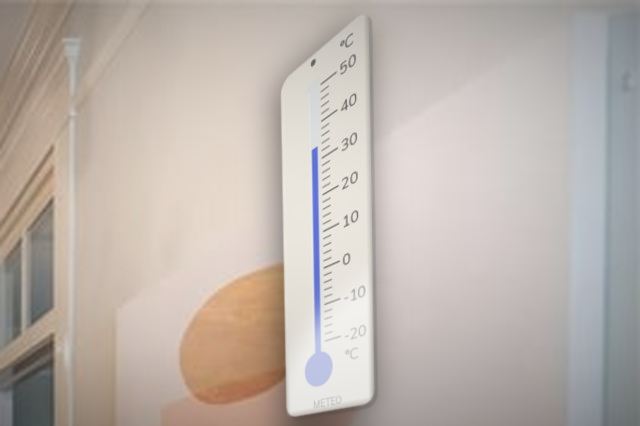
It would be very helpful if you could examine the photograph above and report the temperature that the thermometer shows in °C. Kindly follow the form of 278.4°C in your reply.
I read 34°C
